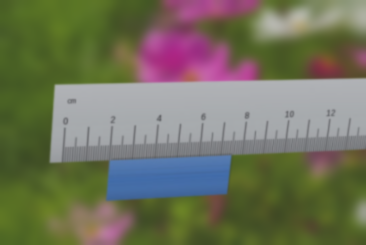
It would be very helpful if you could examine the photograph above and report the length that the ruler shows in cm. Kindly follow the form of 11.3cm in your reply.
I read 5.5cm
